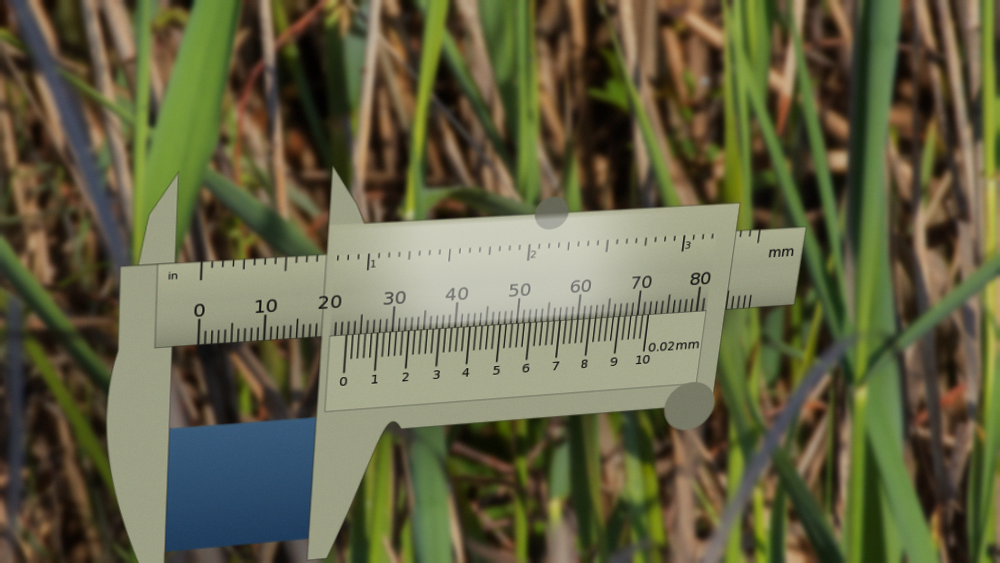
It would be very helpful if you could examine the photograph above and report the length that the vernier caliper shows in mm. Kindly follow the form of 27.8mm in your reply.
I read 22.8mm
